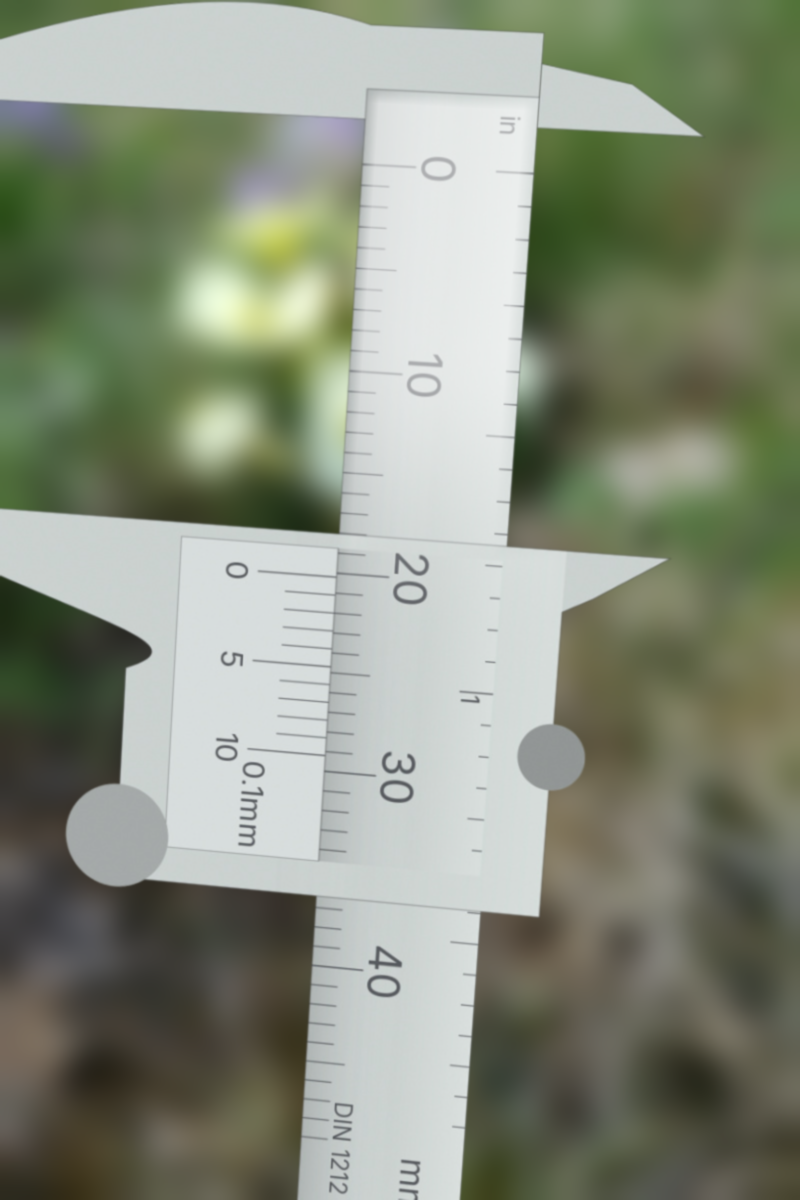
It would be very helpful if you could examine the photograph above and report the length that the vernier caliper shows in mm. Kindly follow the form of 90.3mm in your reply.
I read 20.2mm
